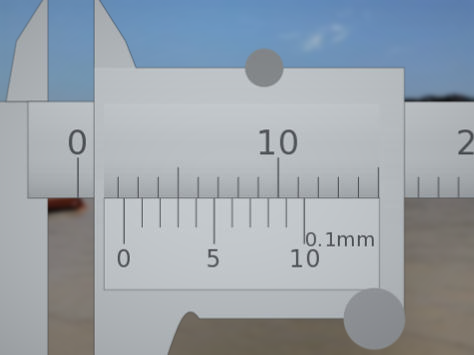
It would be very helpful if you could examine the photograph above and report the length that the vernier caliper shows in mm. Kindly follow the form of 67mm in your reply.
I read 2.3mm
